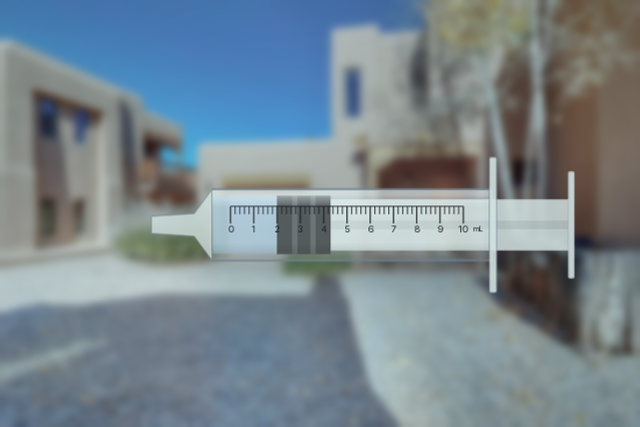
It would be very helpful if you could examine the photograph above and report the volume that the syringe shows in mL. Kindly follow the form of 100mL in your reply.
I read 2mL
